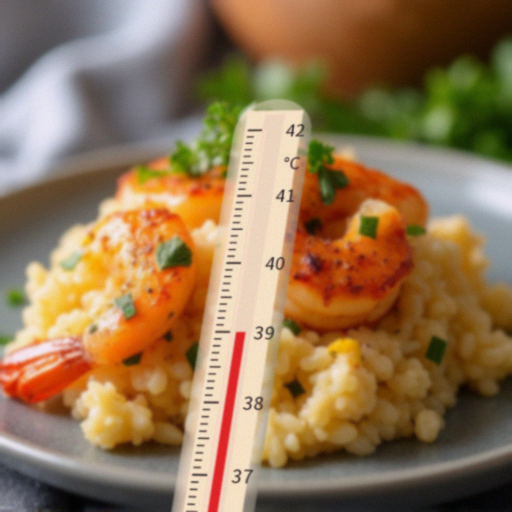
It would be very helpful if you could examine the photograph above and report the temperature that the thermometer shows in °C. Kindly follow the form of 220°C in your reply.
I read 39°C
